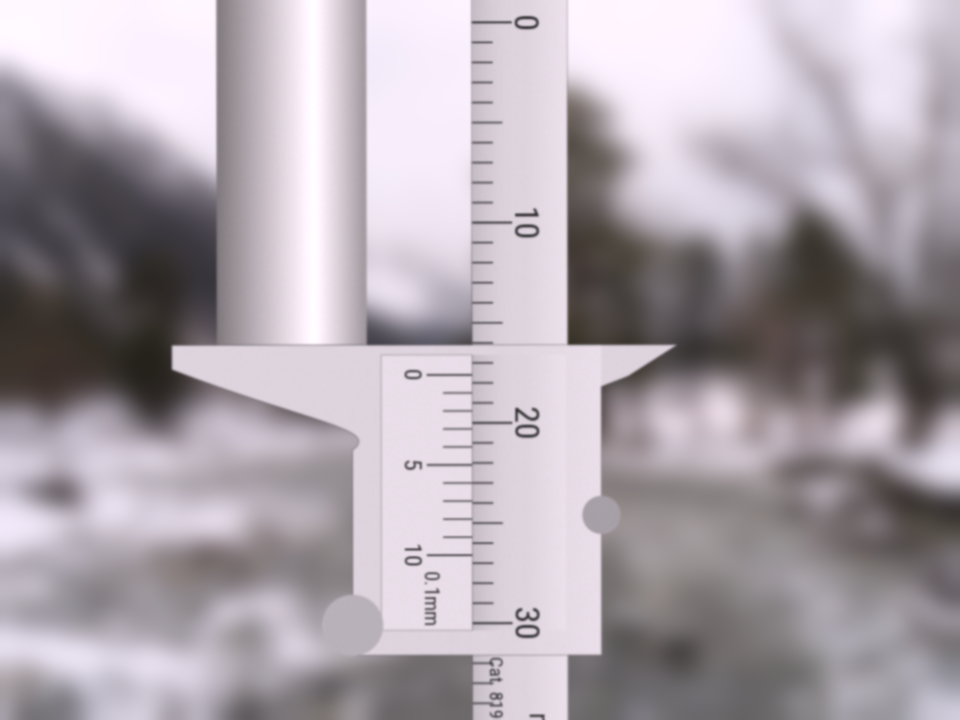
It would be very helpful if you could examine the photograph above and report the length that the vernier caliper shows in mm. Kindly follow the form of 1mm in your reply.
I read 17.6mm
